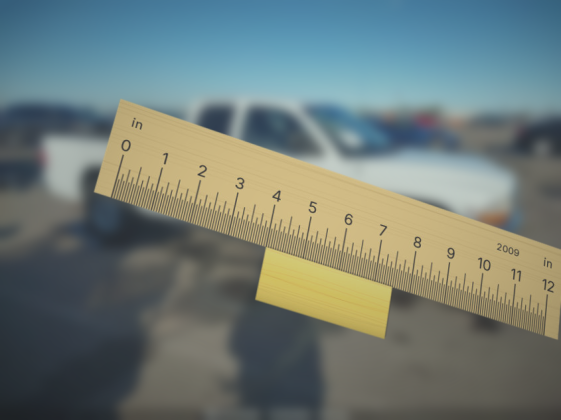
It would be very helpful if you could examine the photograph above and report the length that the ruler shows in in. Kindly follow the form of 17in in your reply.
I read 3.5in
